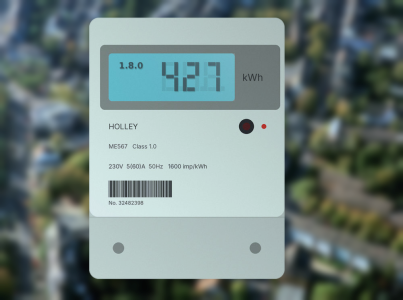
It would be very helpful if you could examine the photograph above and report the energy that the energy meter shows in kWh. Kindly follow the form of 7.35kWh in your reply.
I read 427kWh
